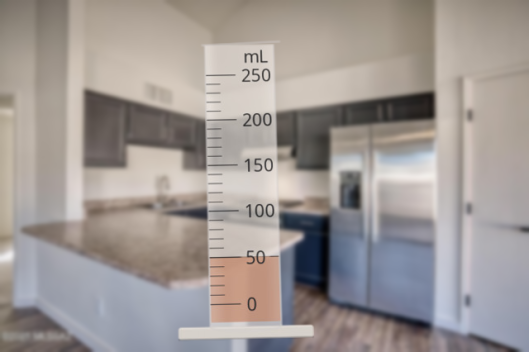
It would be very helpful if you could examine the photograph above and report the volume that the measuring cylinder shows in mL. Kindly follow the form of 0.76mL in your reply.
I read 50mL
